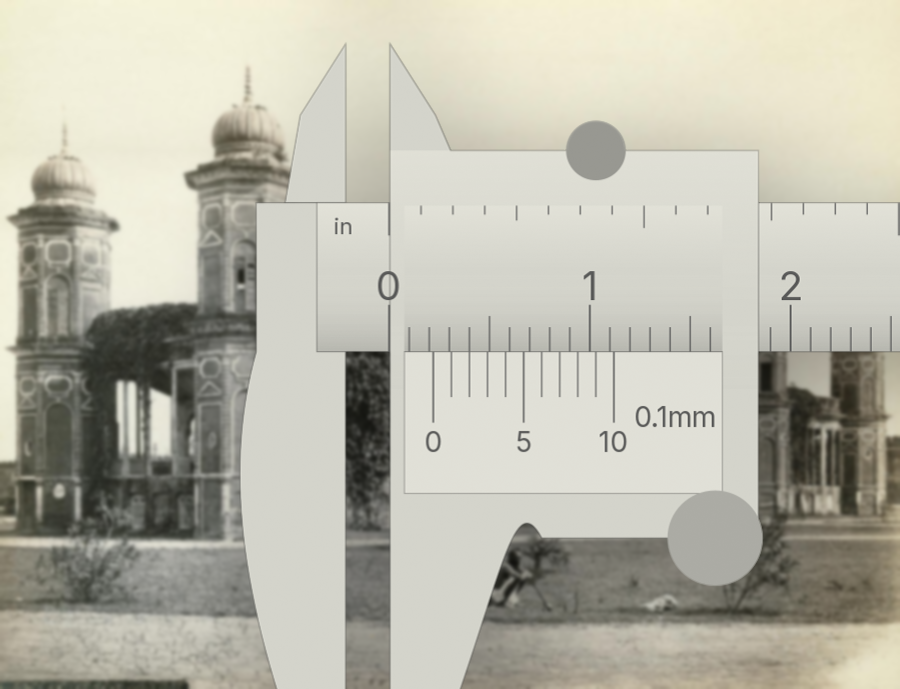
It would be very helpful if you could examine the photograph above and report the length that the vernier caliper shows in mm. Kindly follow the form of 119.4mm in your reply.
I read 2.2mm
